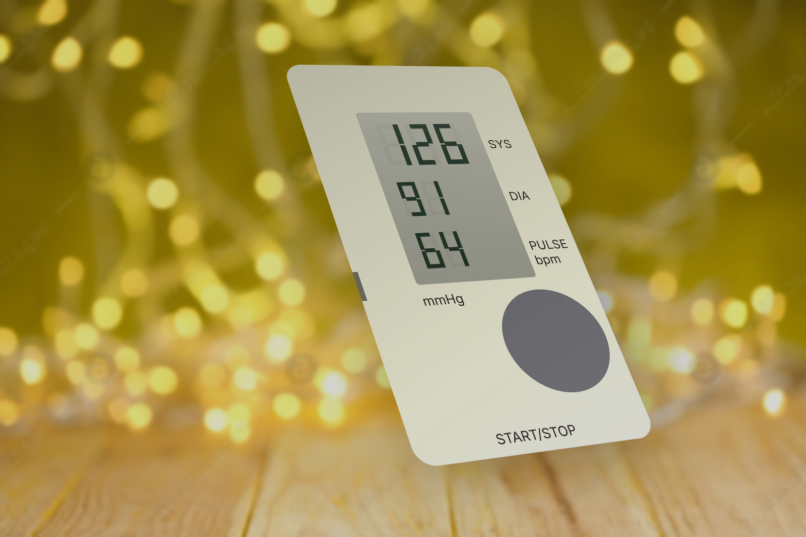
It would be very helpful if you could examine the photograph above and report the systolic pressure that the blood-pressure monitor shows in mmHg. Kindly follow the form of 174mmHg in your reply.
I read 126mmHg
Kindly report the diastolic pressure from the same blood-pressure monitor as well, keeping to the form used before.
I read 91mmHg
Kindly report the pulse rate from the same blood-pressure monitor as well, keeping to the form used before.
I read 64bpm
